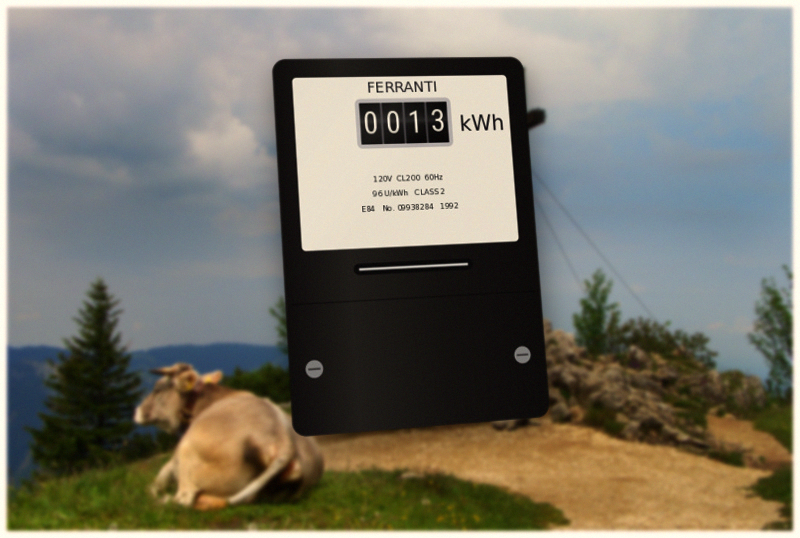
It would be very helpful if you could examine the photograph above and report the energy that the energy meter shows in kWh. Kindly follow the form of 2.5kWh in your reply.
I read 13kWh
